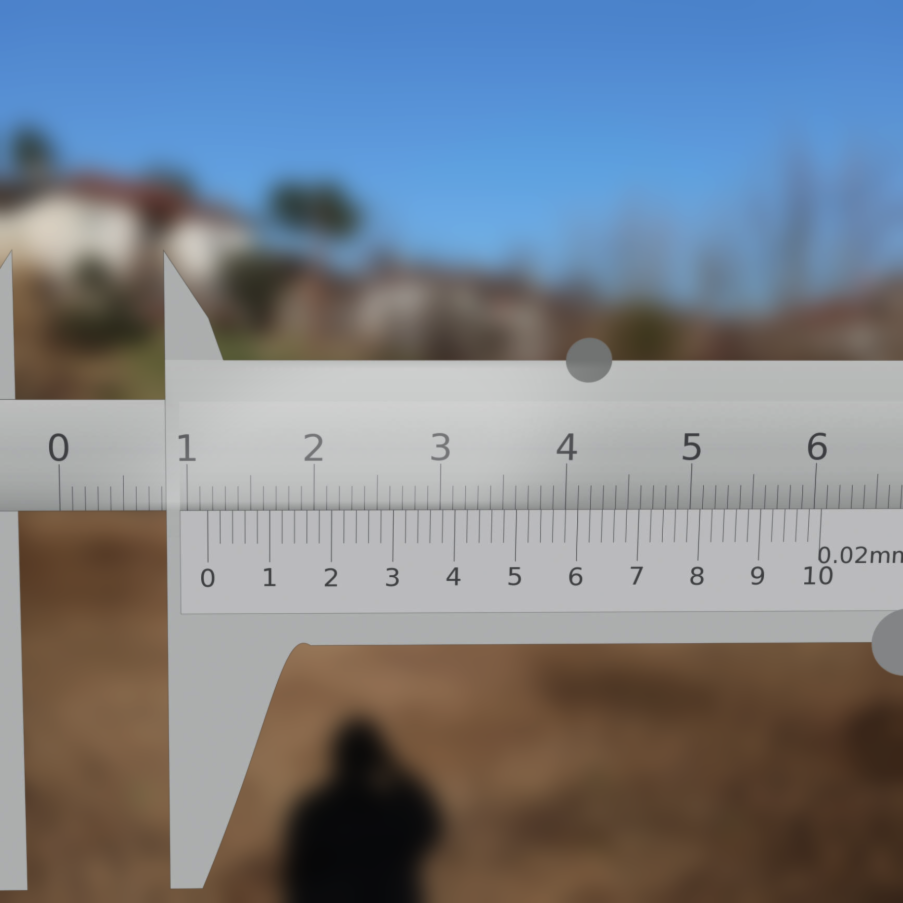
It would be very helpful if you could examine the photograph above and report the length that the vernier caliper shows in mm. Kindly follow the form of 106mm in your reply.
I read 11.6mm
